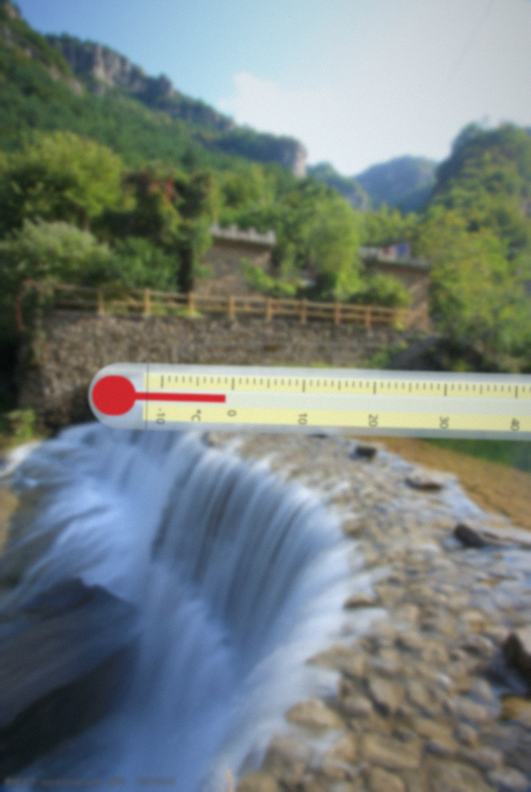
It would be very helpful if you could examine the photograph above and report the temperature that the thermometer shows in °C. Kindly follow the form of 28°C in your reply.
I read -1°C
